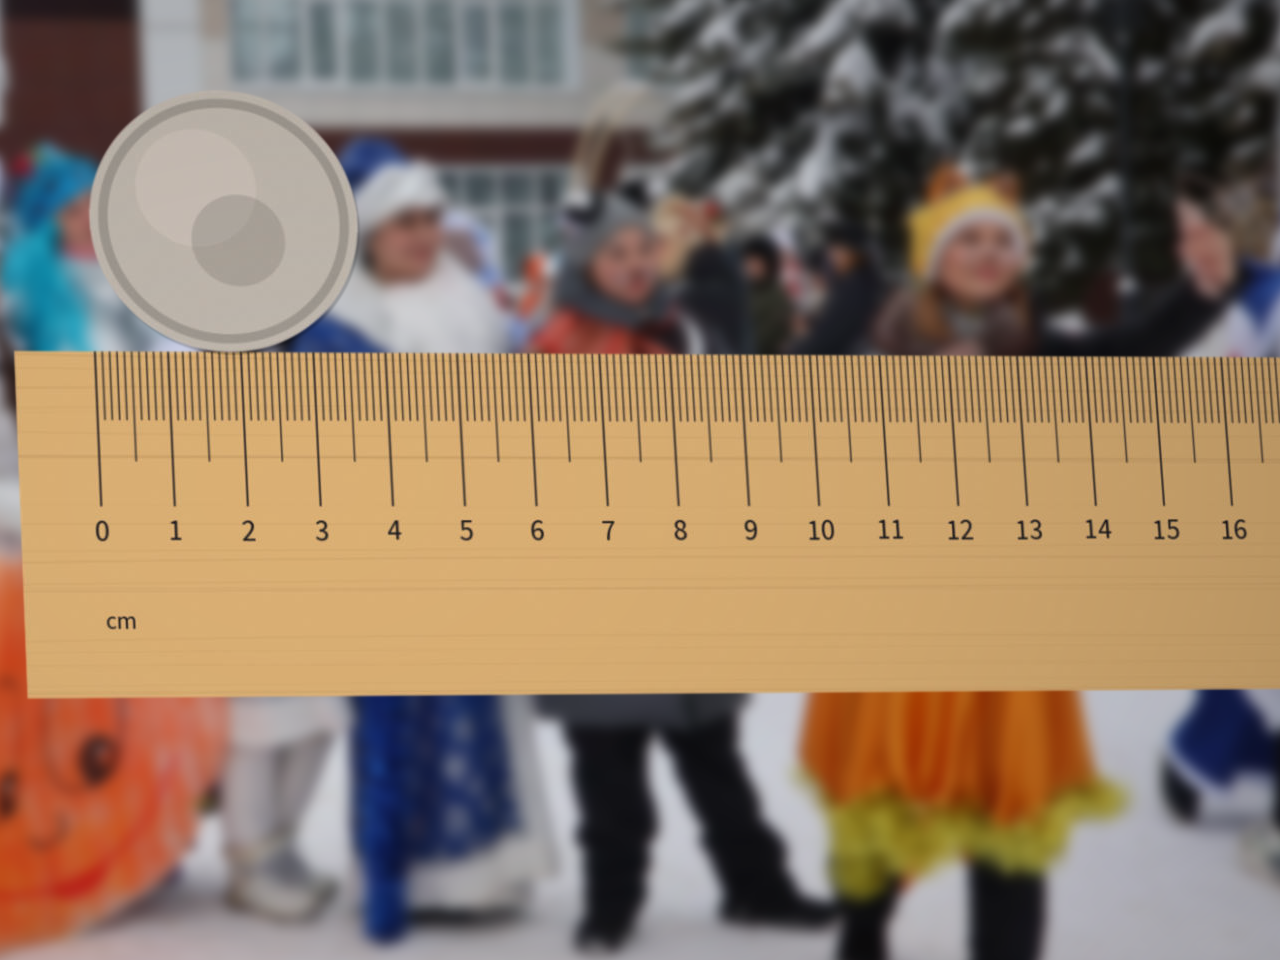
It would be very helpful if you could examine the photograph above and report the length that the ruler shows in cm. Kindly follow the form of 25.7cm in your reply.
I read 3.7cm
